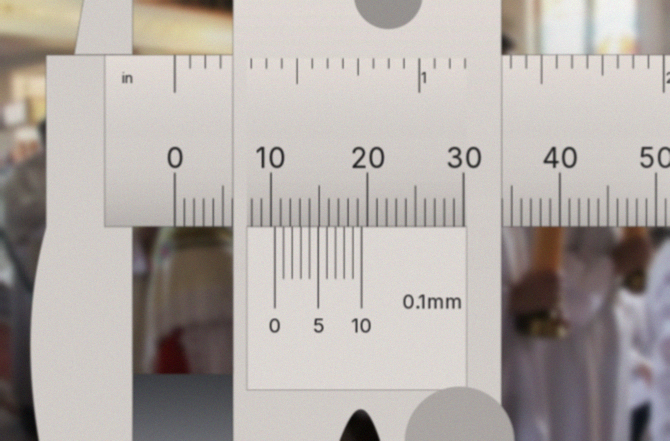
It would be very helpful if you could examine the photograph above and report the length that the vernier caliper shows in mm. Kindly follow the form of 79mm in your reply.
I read 10.4mm
